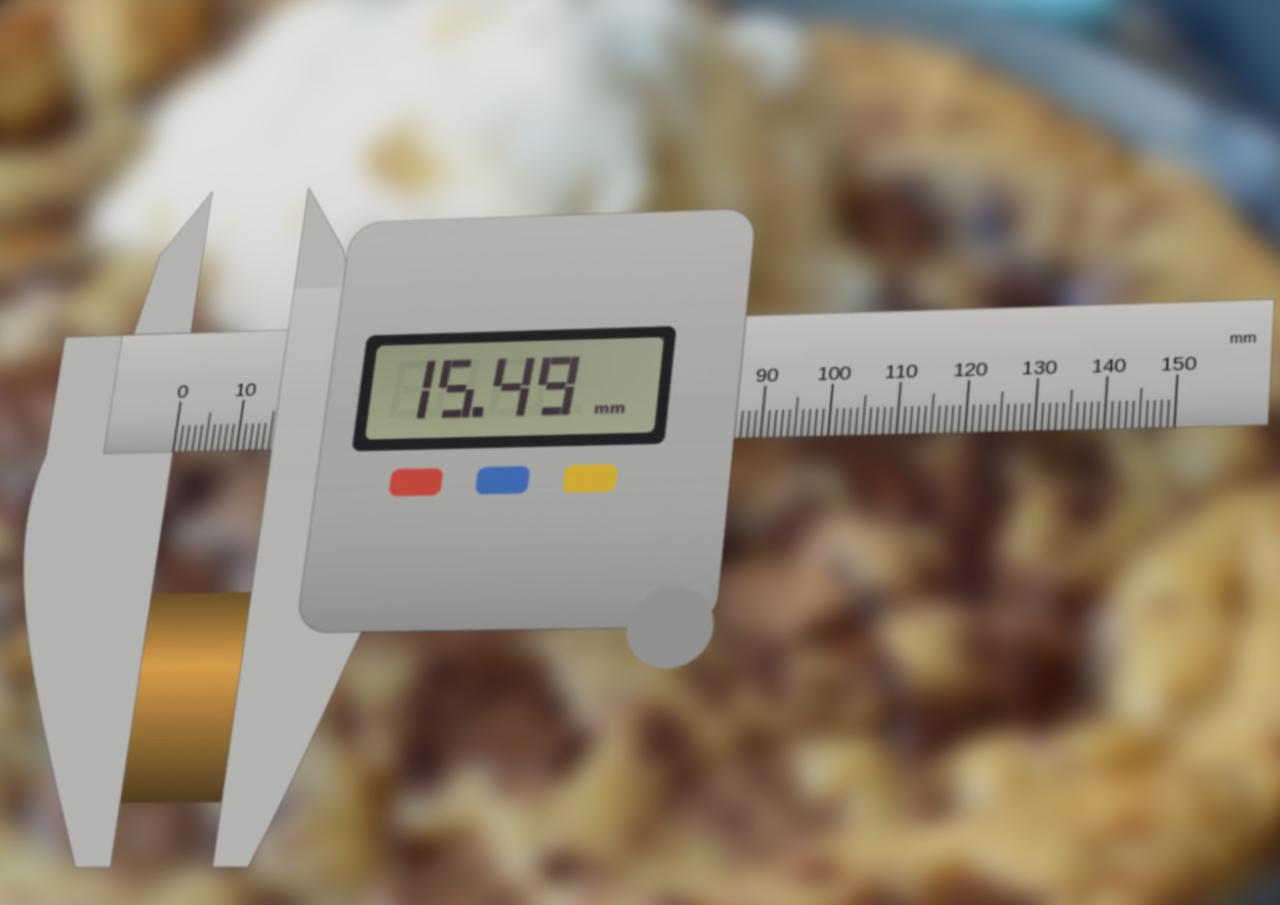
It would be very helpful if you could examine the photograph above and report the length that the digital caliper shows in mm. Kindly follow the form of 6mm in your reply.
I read 15.49mm
